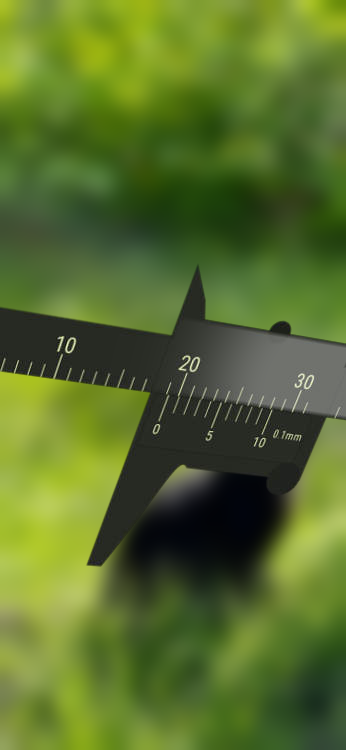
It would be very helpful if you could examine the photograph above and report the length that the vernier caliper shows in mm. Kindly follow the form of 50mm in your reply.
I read 19.2mm
